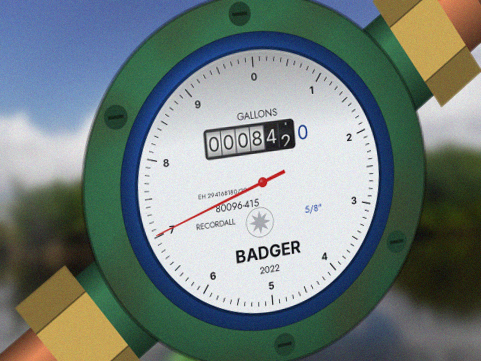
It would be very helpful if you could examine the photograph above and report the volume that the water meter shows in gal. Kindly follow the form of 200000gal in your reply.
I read 8417.0gal
